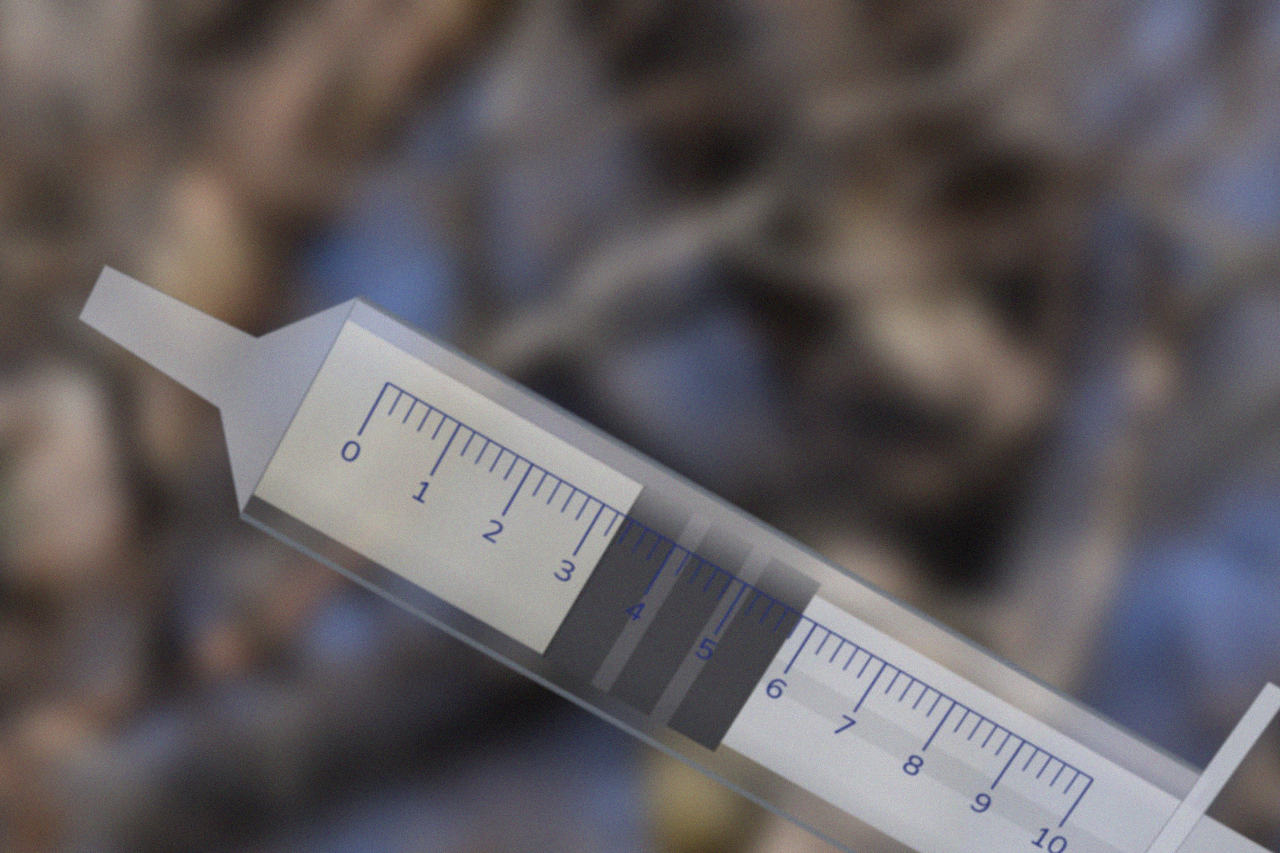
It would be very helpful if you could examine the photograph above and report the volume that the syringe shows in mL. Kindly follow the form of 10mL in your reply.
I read 3.3mL
